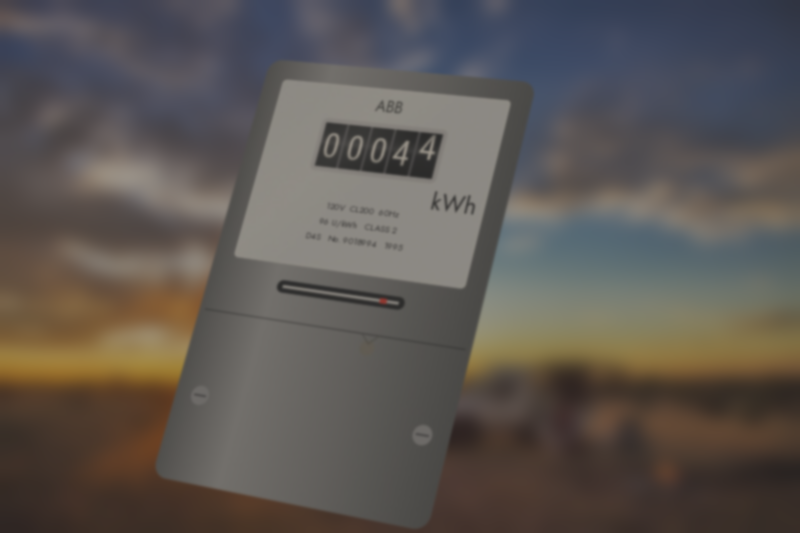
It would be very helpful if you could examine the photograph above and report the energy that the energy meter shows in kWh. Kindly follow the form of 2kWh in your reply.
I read 44kWh
